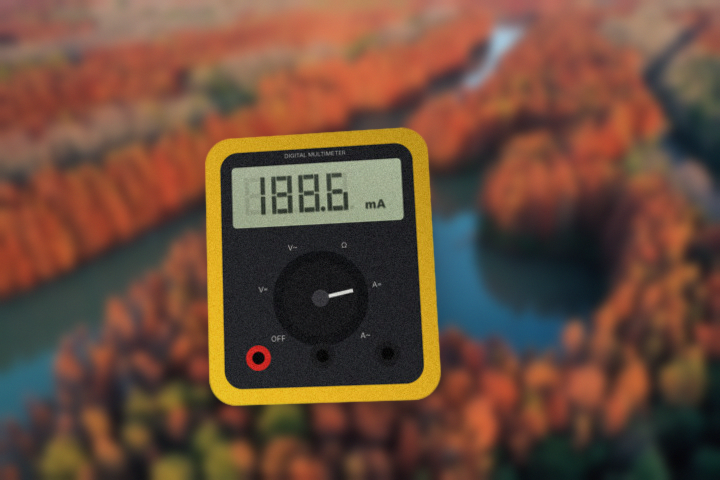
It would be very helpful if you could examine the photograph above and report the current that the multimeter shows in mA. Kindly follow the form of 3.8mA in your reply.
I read 188.6mA
